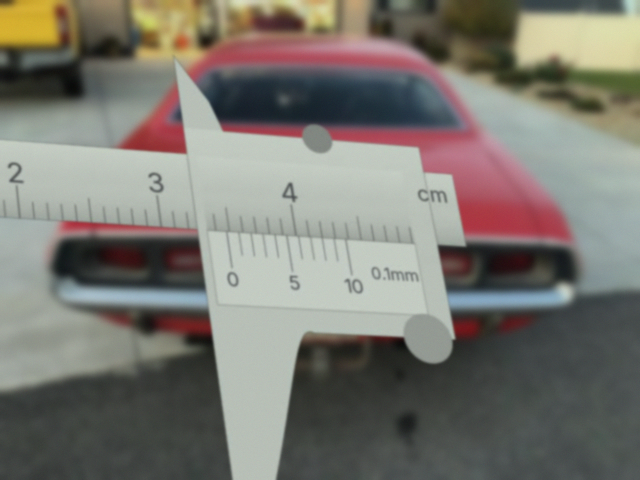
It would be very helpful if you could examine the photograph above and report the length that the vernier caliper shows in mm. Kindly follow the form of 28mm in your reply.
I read 34.8mm
